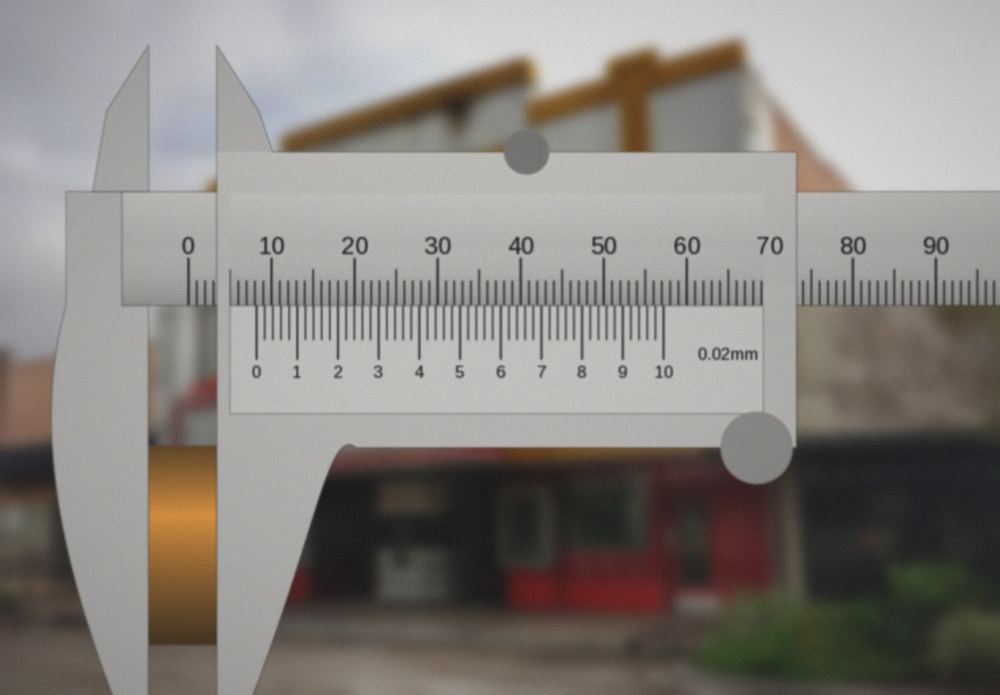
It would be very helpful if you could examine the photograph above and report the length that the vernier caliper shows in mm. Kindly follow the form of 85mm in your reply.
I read 8.2mm
